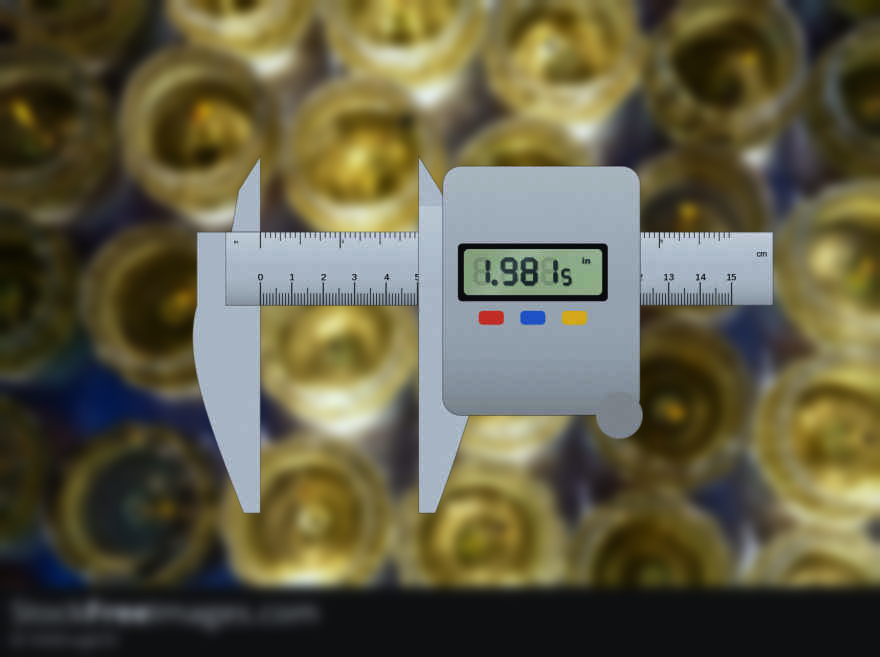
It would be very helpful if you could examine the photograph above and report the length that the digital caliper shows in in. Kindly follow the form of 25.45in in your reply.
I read 1.9815in
